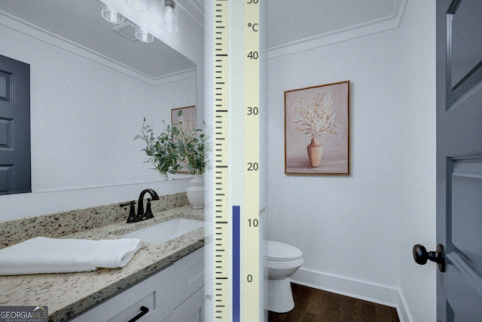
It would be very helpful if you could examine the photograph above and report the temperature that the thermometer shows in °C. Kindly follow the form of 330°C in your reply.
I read 13°C
